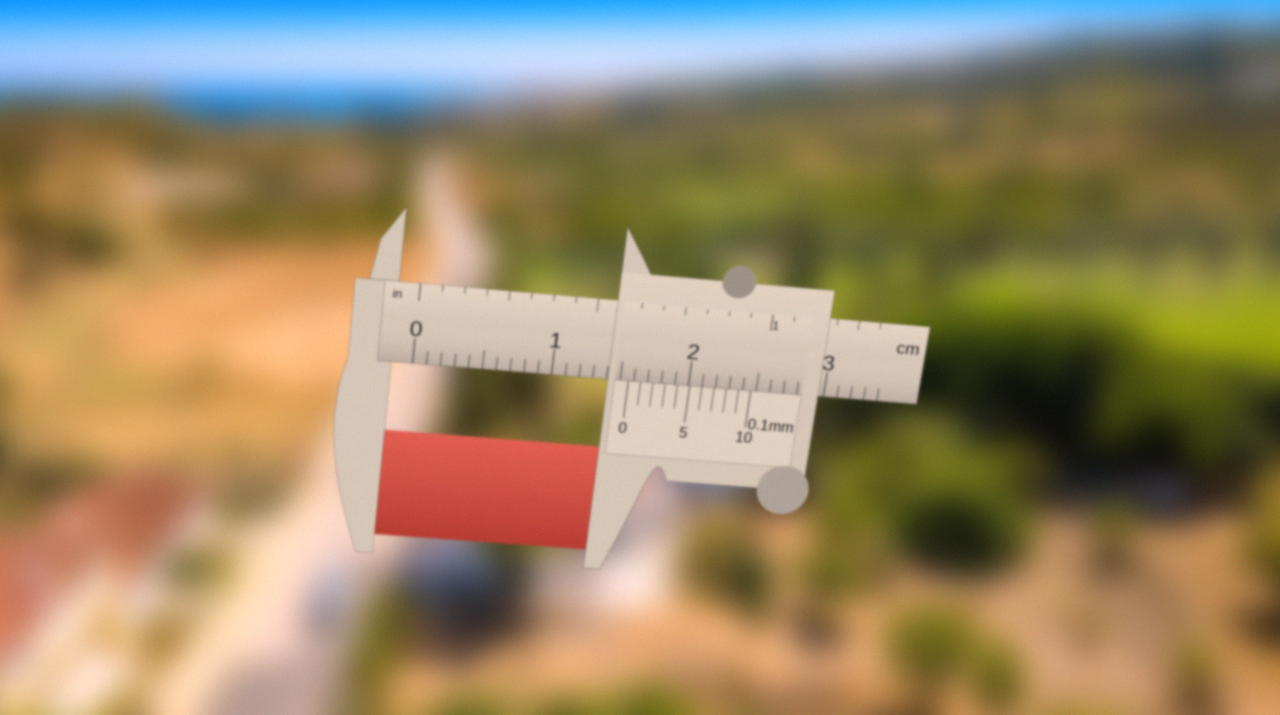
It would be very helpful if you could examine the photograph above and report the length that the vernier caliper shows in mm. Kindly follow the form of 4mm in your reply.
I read 15.6mm
